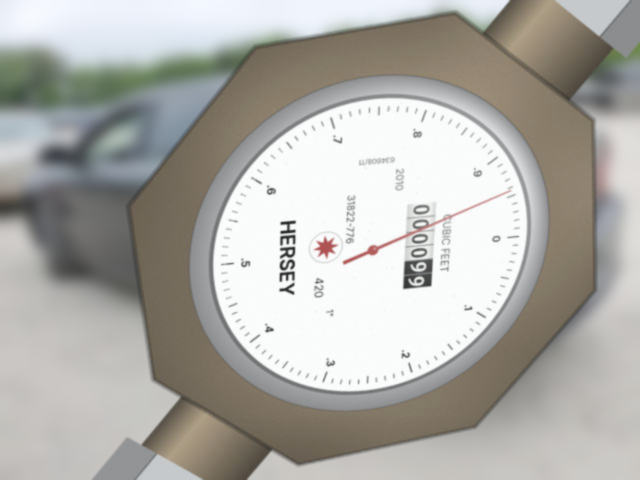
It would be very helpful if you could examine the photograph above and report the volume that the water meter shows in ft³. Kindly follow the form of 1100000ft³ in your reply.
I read 98.94ft³
